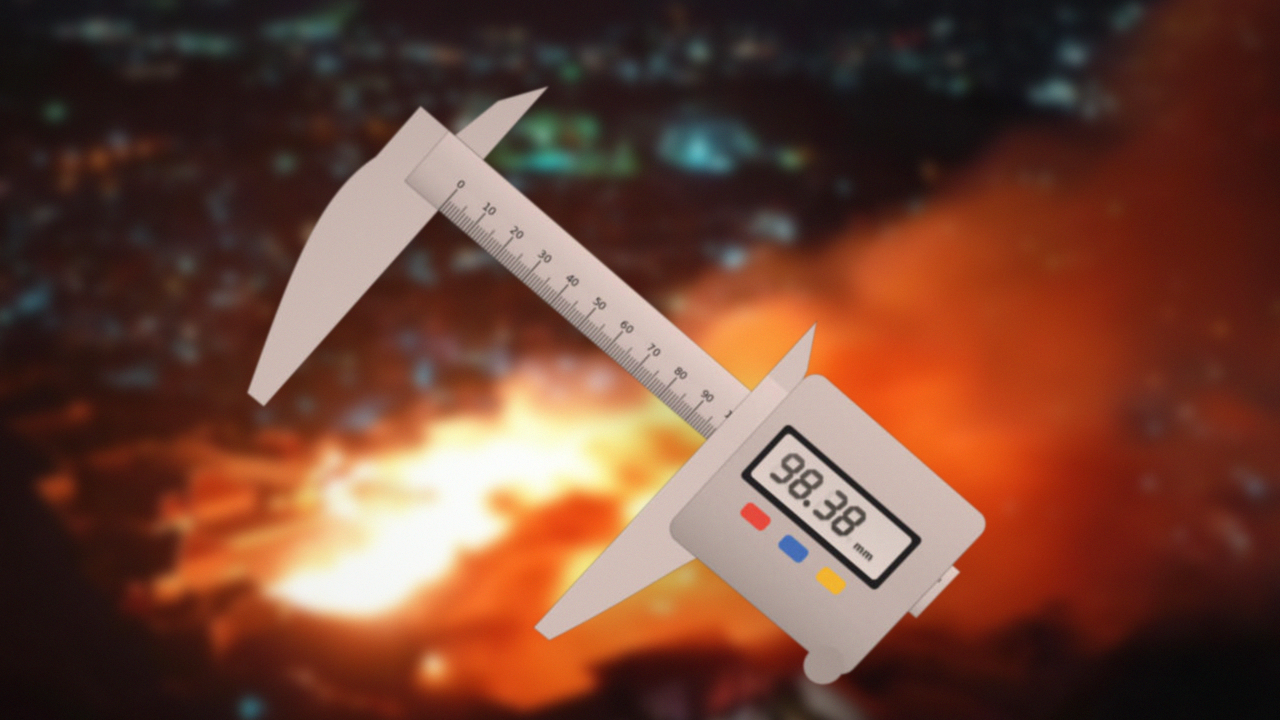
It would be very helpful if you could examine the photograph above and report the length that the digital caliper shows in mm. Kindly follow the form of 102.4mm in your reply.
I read 98.38mm
